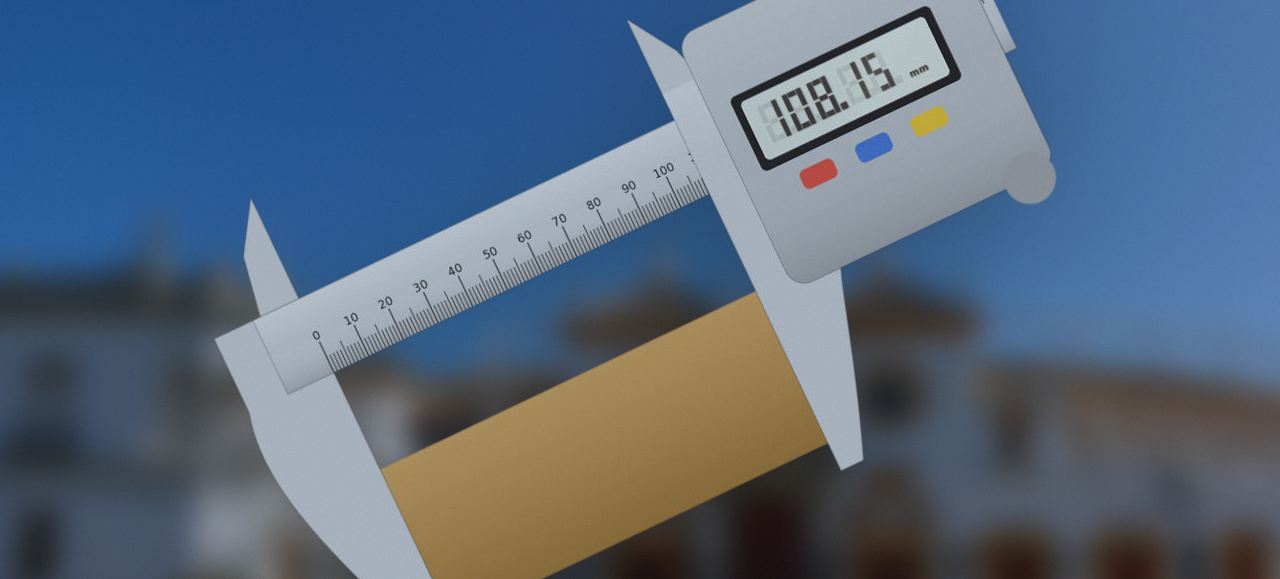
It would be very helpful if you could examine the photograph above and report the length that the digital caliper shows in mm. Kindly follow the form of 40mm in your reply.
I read 108.15mm
